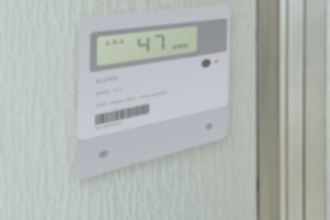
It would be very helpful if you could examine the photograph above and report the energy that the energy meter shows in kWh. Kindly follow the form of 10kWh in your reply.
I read 47kWh
